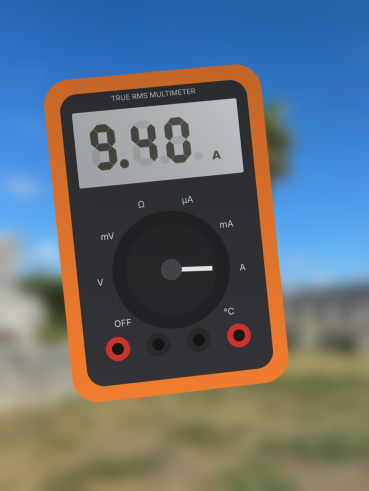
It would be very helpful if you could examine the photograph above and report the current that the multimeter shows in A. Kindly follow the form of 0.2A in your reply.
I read 9.40A
